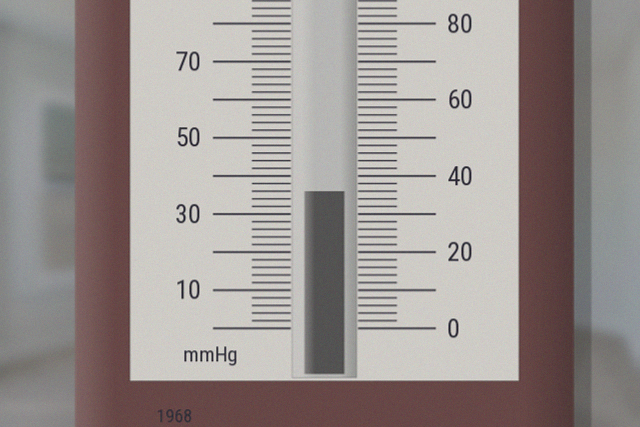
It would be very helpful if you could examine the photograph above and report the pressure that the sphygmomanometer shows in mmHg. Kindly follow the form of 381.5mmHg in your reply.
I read 36mmHg
